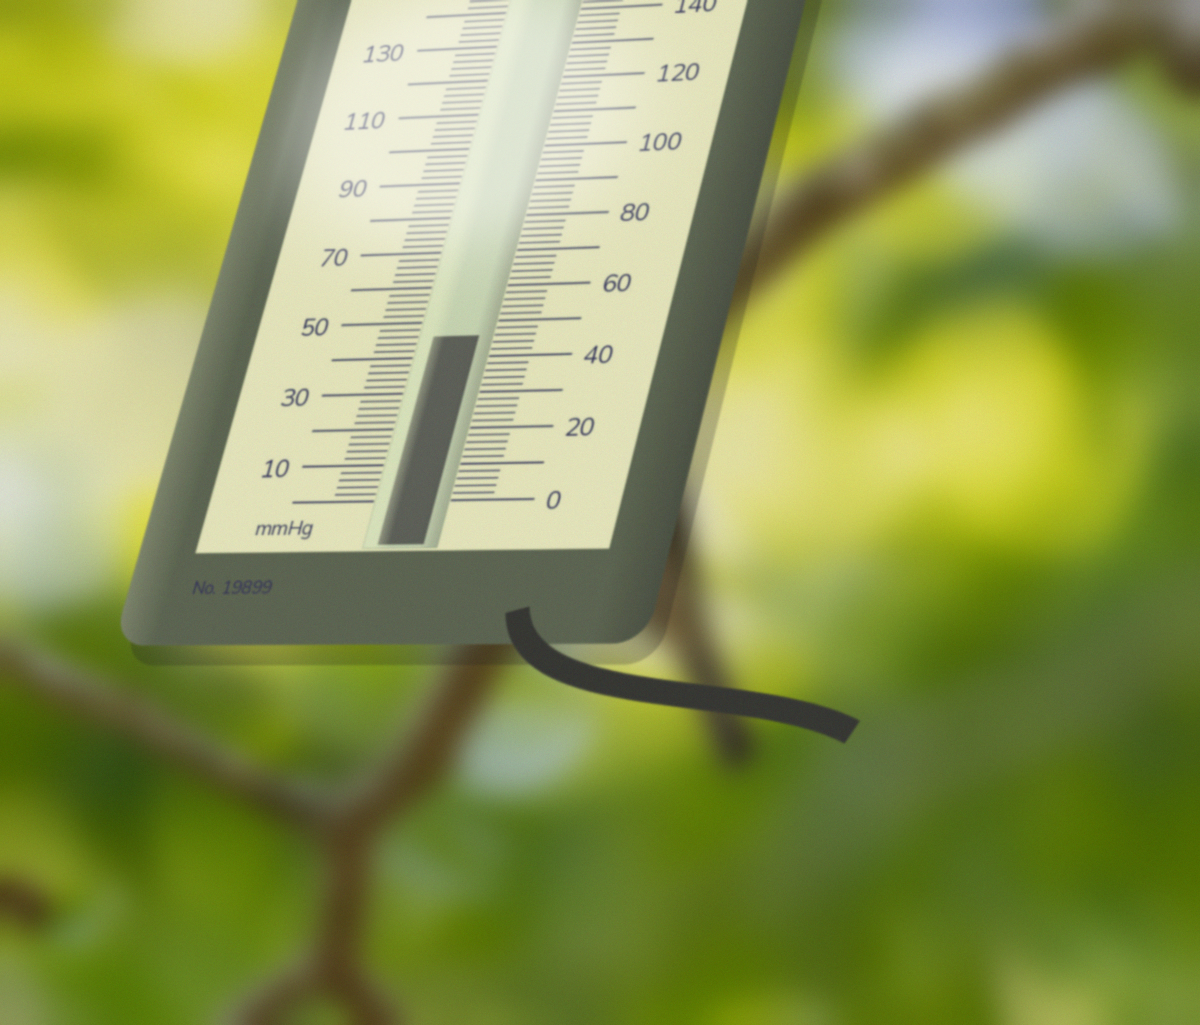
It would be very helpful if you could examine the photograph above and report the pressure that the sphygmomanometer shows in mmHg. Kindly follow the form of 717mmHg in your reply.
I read 46mmHg
